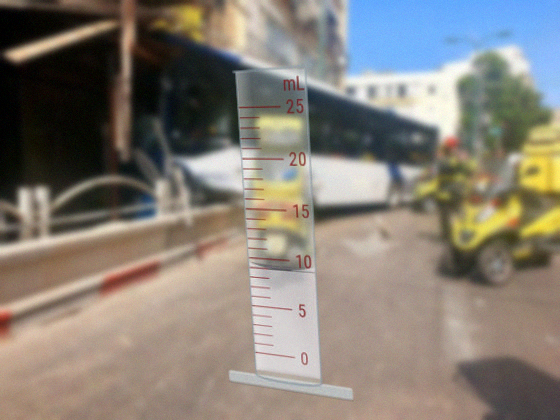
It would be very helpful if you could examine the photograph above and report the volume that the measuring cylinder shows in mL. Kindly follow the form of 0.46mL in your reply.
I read 9mL
